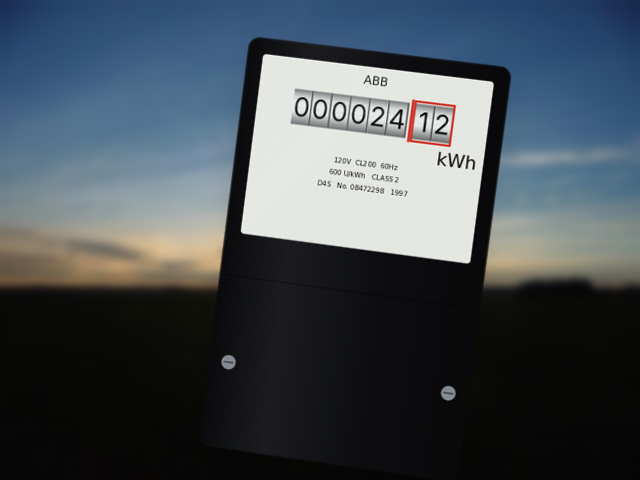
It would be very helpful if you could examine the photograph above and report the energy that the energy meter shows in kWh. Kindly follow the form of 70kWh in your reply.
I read 24.12kWh
